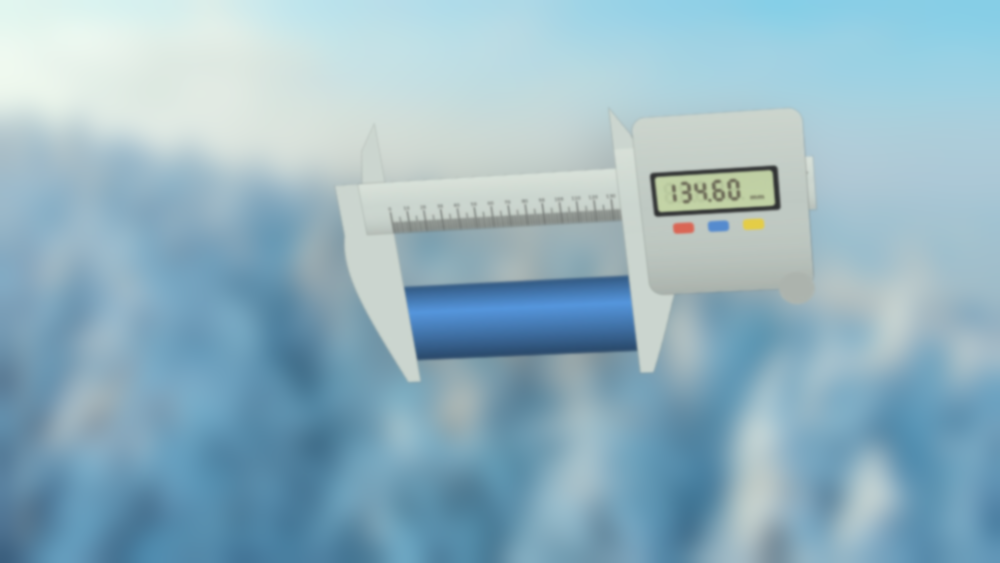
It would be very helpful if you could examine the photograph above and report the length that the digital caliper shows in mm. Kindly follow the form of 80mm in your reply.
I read 134.60mm
